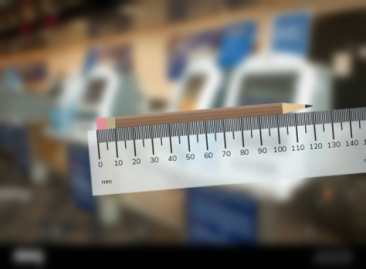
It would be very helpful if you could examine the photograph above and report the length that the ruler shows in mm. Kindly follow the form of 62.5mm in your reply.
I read 120mm
